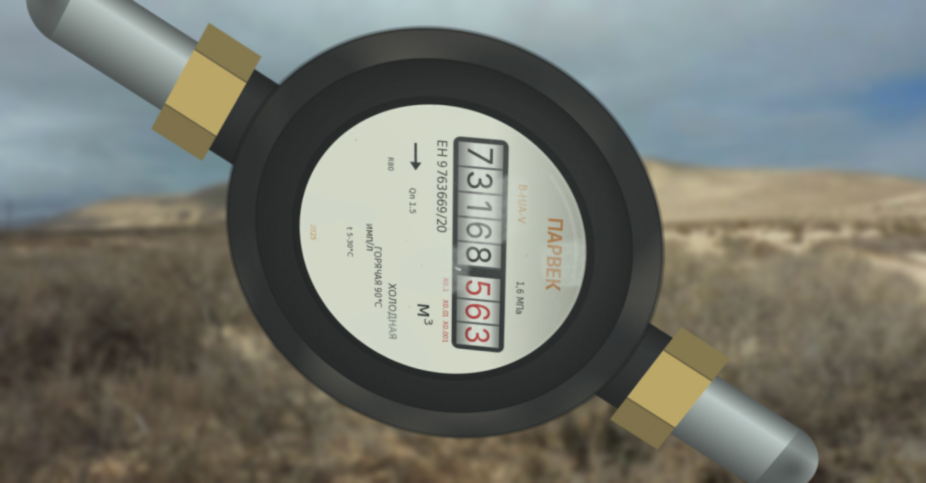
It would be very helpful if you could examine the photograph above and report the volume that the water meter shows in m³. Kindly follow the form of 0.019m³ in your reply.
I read 73168.563m³
